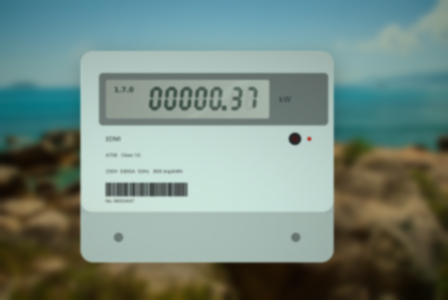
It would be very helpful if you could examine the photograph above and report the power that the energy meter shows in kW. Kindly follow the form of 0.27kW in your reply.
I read 0.37kW
